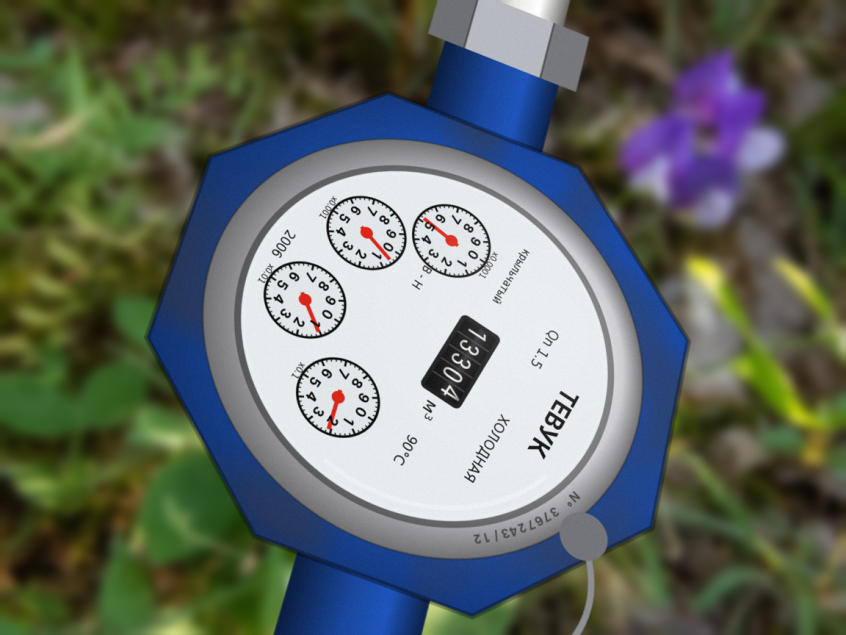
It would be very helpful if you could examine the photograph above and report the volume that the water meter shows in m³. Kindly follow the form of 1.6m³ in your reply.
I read 13304.2105m³
